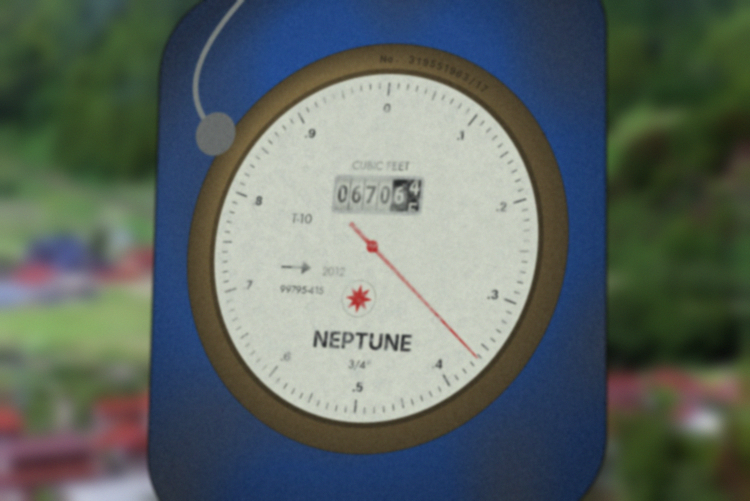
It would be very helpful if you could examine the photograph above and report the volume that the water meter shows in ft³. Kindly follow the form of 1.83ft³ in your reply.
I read 67064.36ft³
